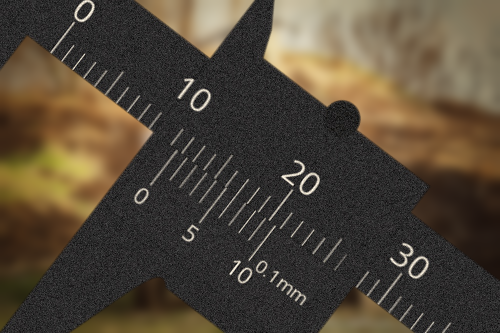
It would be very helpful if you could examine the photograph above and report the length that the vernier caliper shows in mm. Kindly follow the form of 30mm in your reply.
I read 11.6mm
